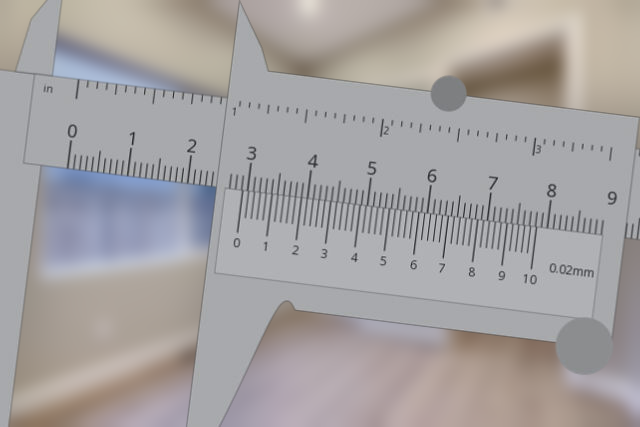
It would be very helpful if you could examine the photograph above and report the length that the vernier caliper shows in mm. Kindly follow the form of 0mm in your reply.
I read 29.2mm
